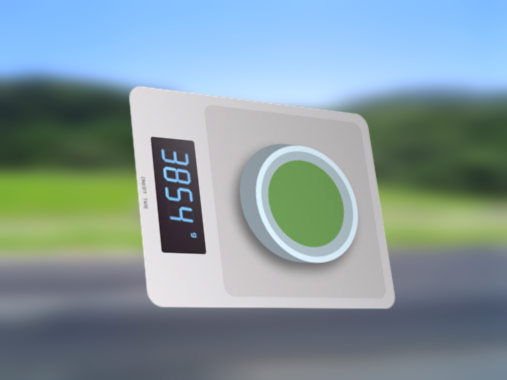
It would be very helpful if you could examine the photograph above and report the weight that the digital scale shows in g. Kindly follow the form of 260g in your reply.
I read 3854g
